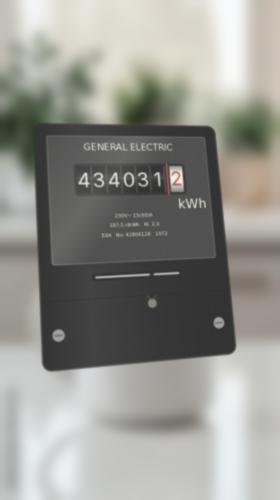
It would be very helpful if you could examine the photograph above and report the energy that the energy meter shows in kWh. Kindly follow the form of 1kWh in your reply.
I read 434031.2kWh
